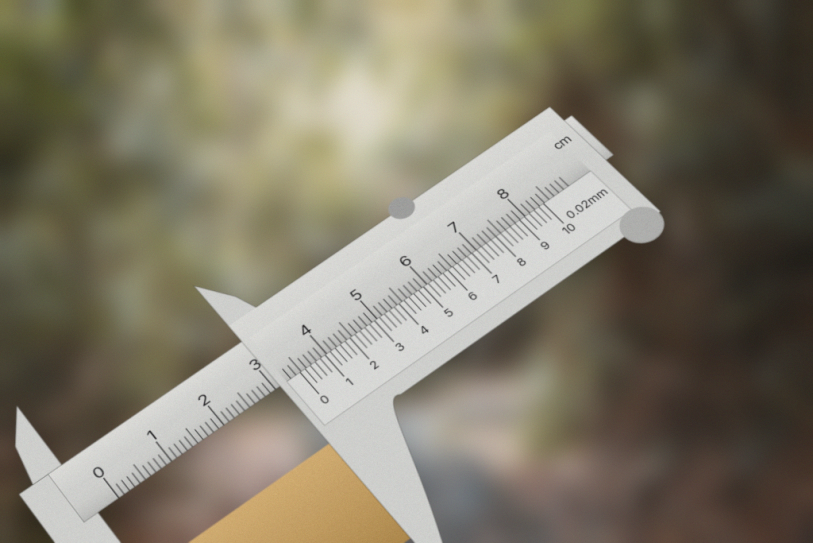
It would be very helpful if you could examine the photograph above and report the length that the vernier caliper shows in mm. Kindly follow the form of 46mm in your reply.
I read 34.8mm
